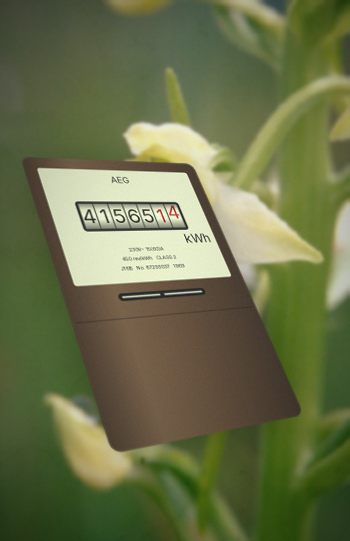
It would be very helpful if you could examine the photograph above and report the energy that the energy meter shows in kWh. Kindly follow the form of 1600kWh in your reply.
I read 41565.14kWh
